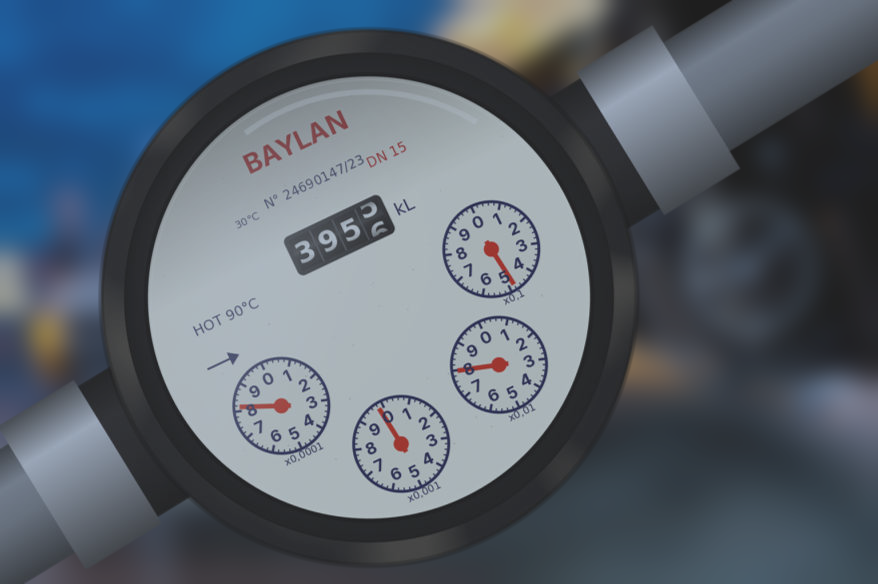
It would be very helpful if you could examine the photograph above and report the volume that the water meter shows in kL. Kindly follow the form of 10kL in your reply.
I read 3955.4798kL
